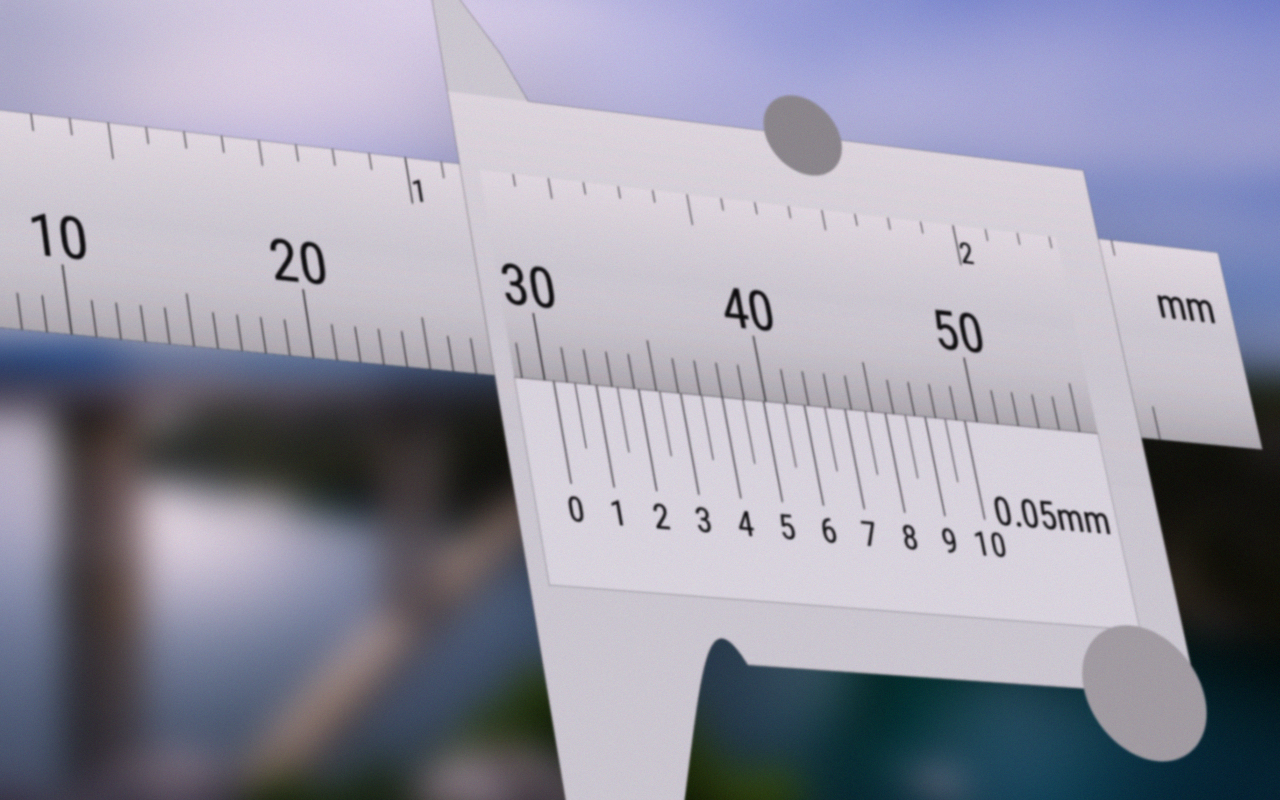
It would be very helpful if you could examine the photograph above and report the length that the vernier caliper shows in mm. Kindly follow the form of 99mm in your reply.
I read 30.4mm
